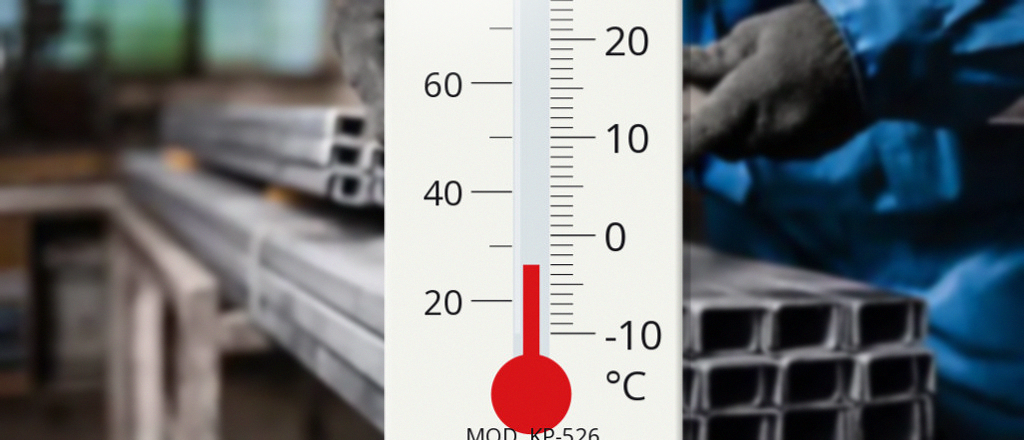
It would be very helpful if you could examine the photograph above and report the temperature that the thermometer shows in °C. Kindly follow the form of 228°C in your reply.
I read -3°C
